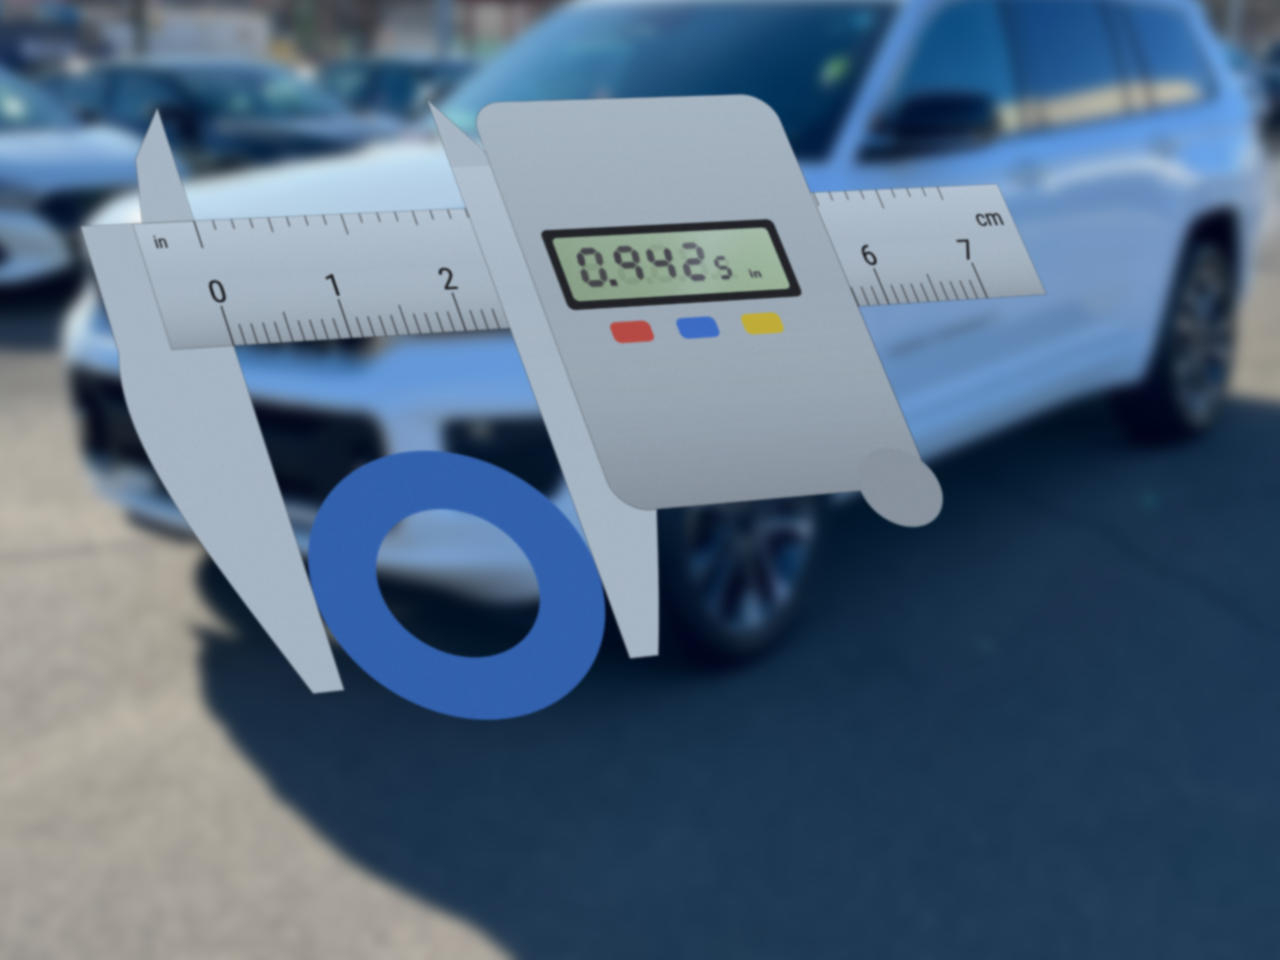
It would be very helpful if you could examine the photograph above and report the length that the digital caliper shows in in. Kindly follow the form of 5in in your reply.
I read 0.9425in
